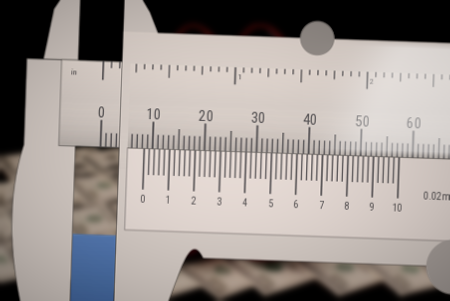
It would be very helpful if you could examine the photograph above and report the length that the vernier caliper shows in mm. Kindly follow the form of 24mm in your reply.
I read 8.4mm
